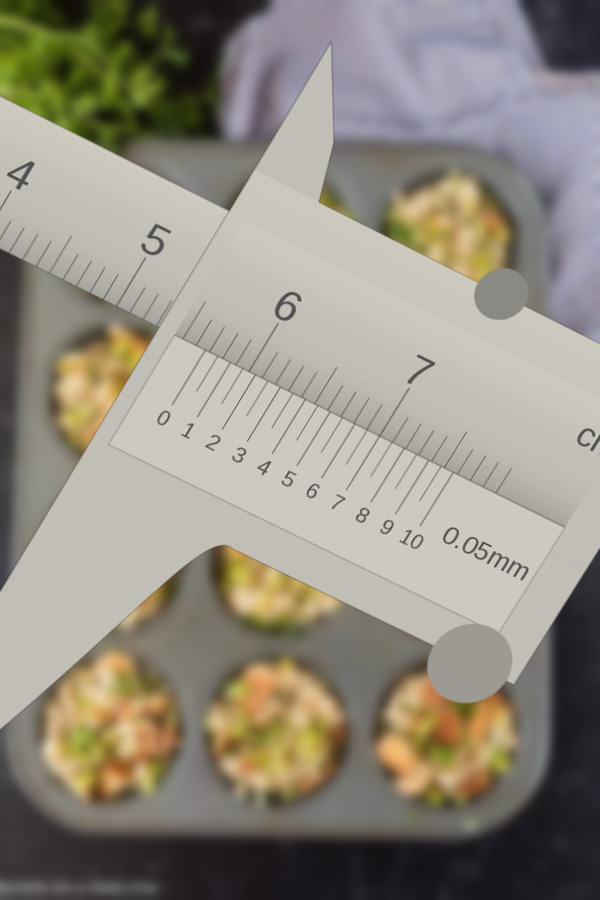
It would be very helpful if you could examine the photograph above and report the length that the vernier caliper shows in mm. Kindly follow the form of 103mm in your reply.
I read 56.7mm
